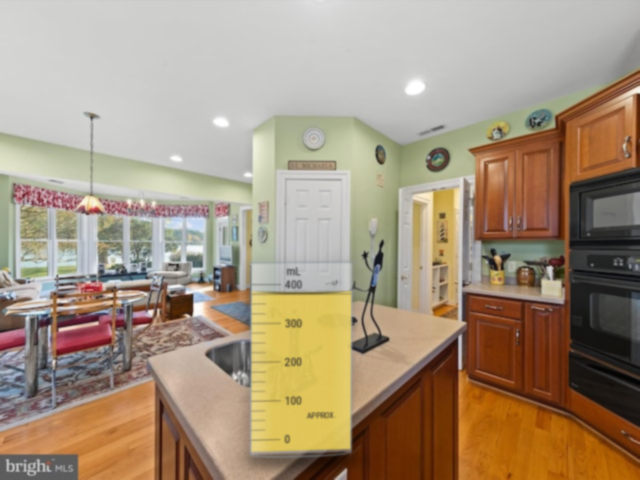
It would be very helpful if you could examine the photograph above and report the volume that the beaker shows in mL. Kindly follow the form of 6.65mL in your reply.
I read 375mL
